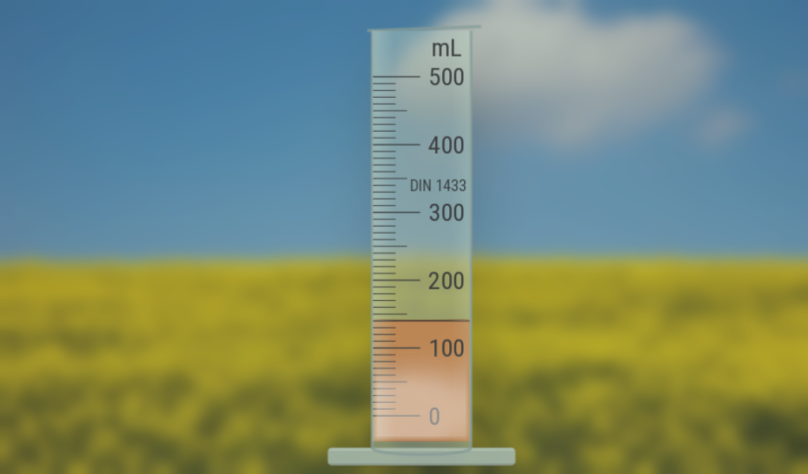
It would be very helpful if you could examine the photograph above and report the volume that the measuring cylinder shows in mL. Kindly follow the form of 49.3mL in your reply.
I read 140mL
